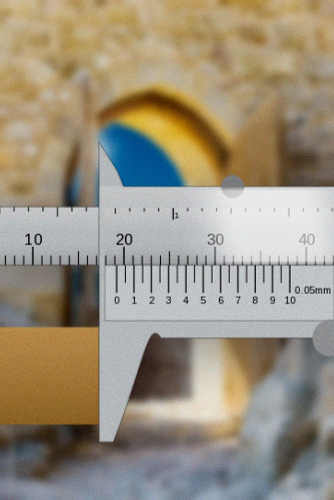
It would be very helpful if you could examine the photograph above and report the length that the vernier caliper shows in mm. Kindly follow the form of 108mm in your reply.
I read 19.2mm
